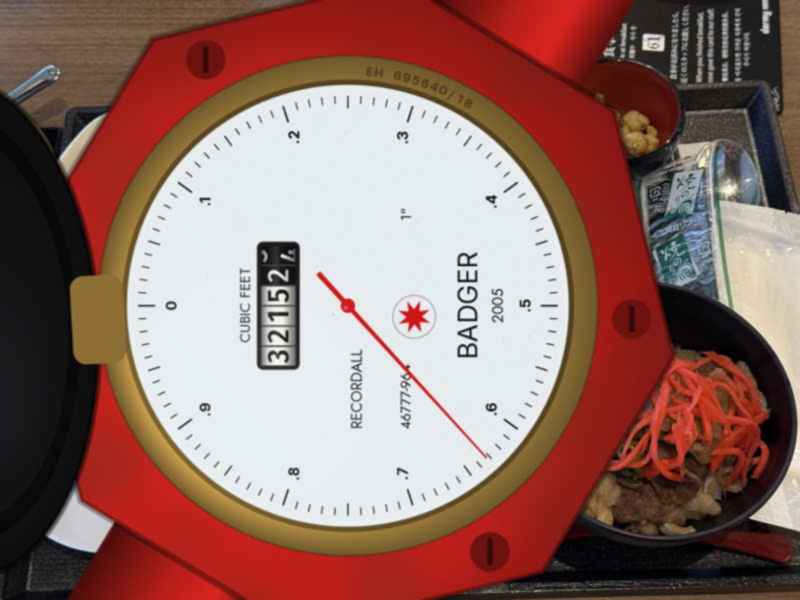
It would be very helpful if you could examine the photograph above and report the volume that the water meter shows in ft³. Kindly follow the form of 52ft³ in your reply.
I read 321523.63ft³
